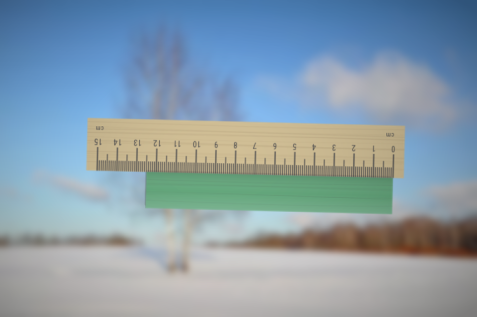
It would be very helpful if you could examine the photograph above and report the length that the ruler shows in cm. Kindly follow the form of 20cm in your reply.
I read 12.5cm
